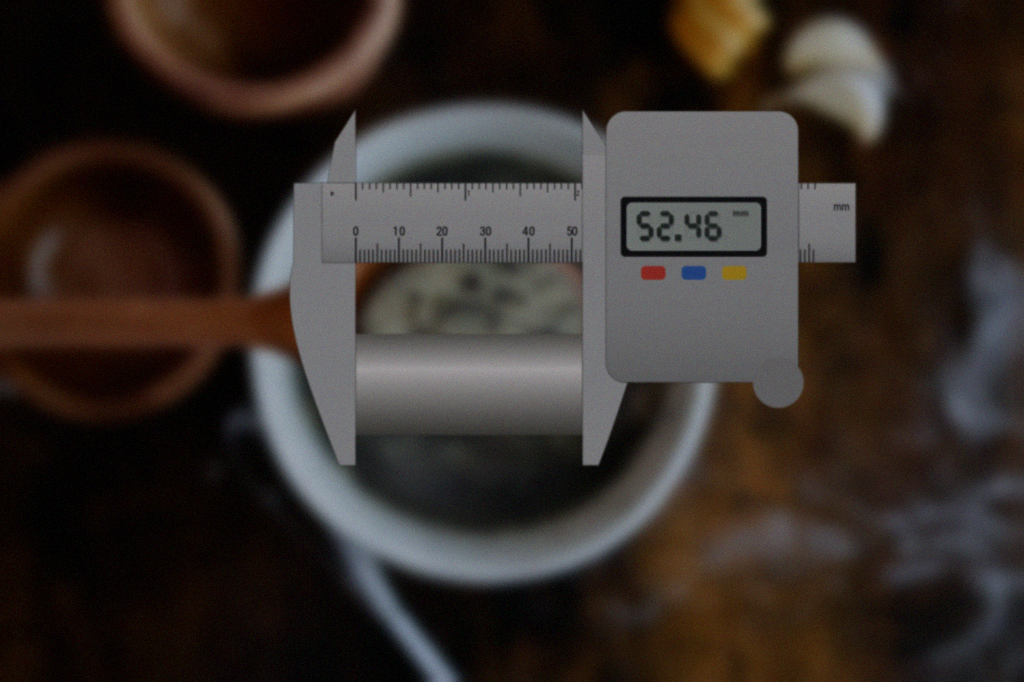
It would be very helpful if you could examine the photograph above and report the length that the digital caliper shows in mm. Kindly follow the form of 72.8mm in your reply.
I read 52.46mm
